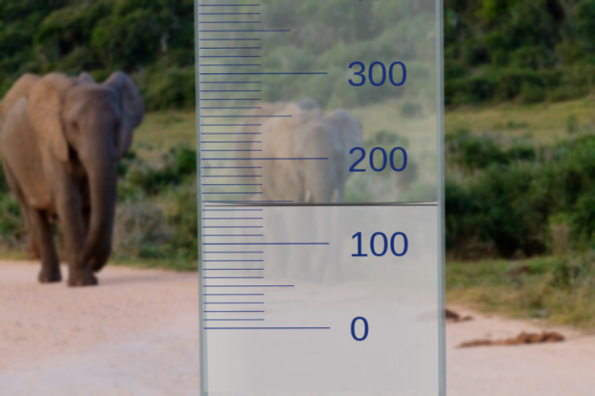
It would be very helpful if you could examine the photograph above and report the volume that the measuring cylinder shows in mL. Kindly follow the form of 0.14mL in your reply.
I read 145mL
